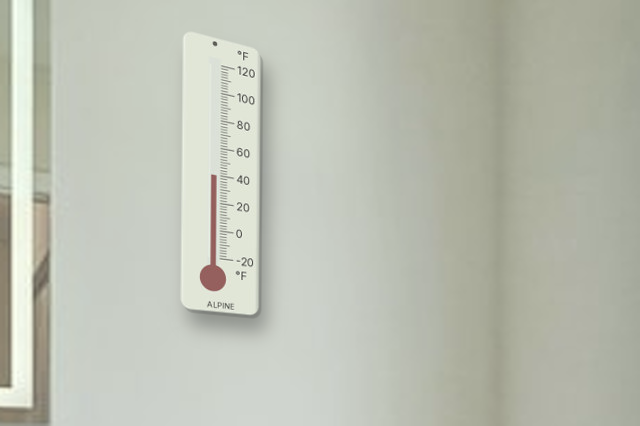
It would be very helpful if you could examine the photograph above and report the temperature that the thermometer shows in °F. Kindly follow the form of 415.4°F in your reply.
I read 40°F
